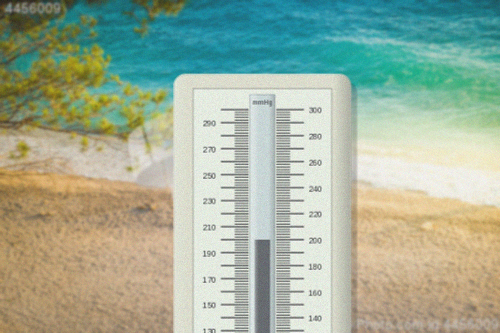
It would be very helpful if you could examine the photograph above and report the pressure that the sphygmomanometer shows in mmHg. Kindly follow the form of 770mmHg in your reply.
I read 200mmHg
